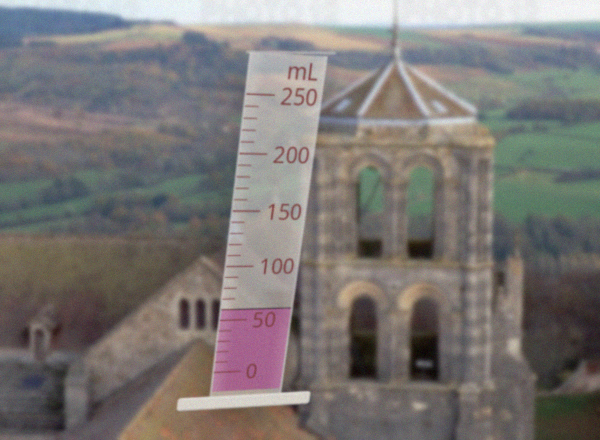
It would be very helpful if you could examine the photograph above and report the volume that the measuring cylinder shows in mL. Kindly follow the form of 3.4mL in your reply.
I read 60mL
